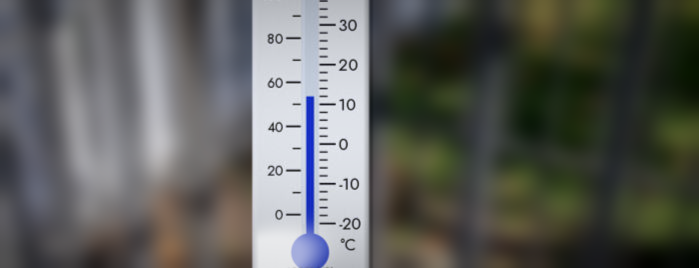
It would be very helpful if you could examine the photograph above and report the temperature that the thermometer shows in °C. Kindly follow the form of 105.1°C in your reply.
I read 12°C
